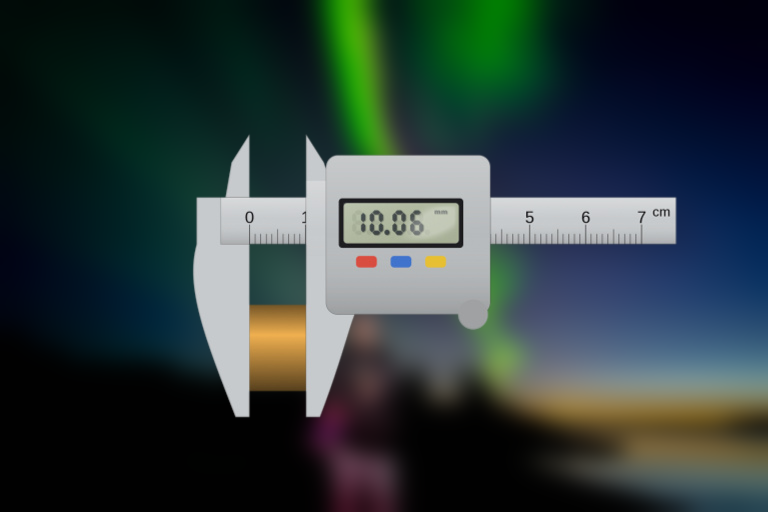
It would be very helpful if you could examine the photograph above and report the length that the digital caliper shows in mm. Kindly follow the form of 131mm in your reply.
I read 10.06mm
